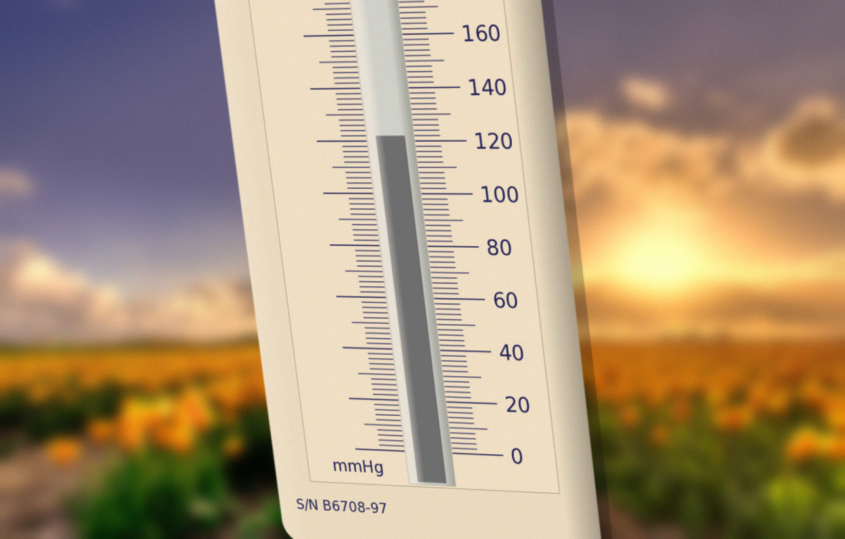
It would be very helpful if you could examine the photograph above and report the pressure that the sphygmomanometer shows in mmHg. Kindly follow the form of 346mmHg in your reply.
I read 122mmHg
